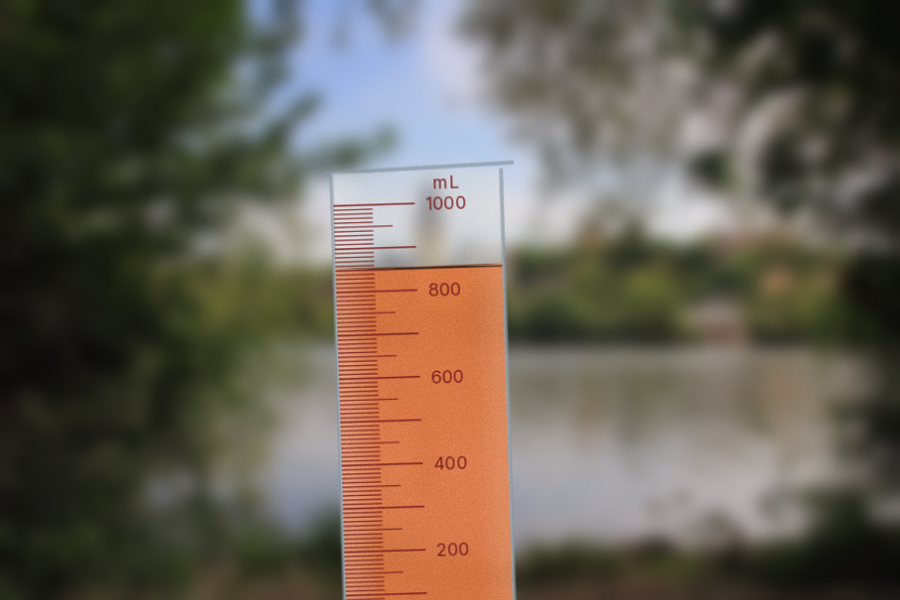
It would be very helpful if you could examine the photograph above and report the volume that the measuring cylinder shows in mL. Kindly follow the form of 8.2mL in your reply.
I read 850mL
